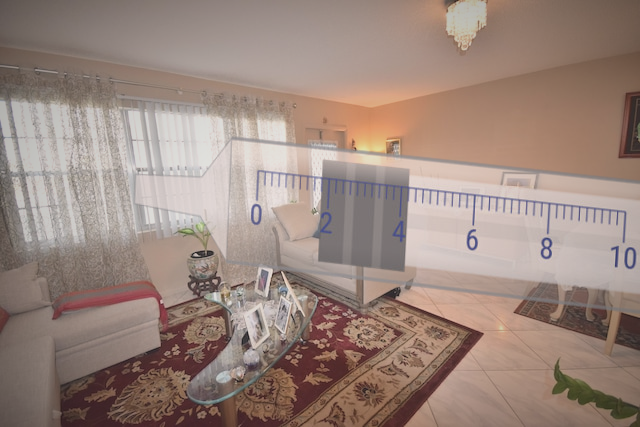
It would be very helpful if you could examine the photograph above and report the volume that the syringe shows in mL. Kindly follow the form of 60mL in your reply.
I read 1.8mL
